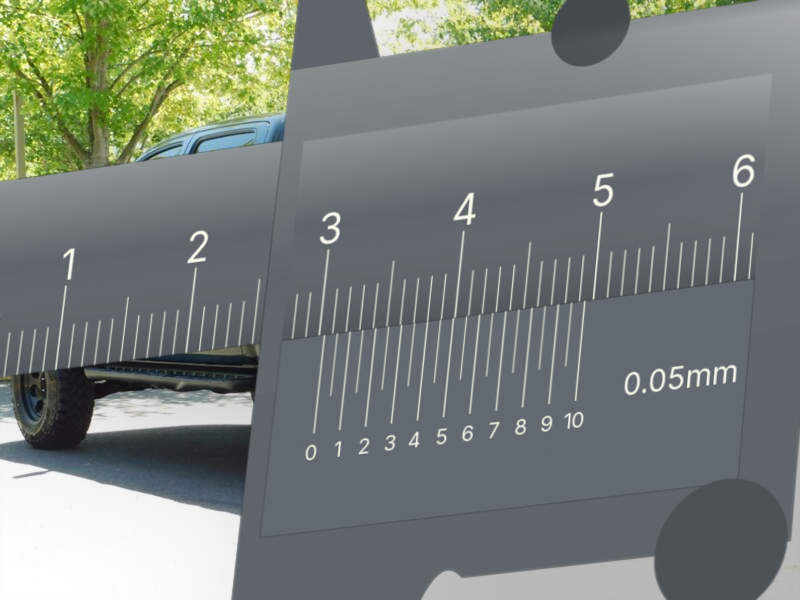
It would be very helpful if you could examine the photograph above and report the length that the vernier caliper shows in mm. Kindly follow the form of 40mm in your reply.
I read 30.4mm
